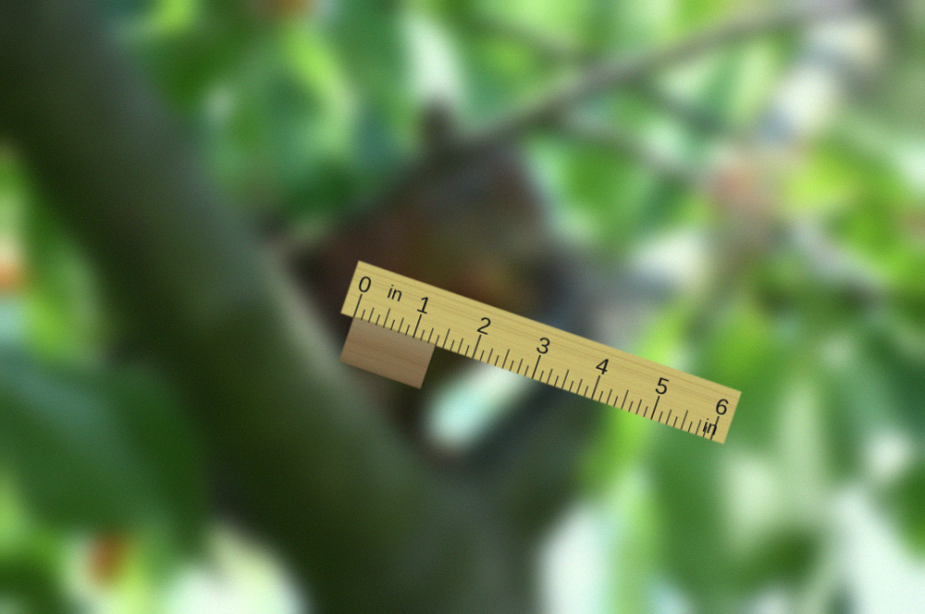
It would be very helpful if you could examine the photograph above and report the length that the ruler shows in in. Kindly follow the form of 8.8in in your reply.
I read 1.375in
